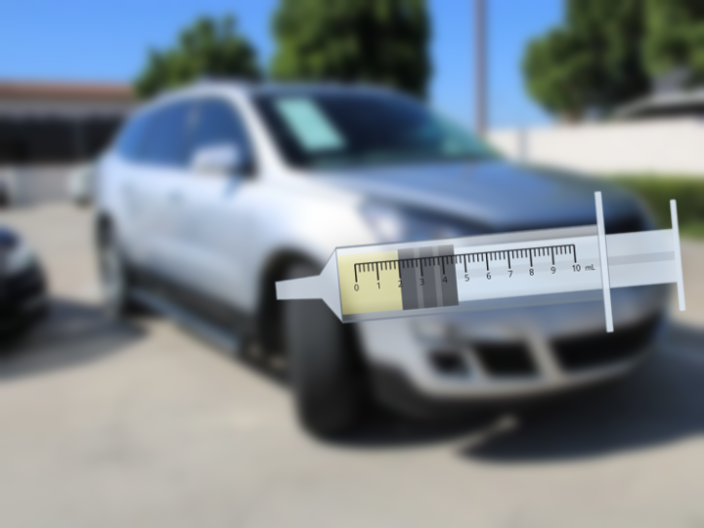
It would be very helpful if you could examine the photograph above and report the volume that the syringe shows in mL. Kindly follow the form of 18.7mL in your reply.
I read 2mL
